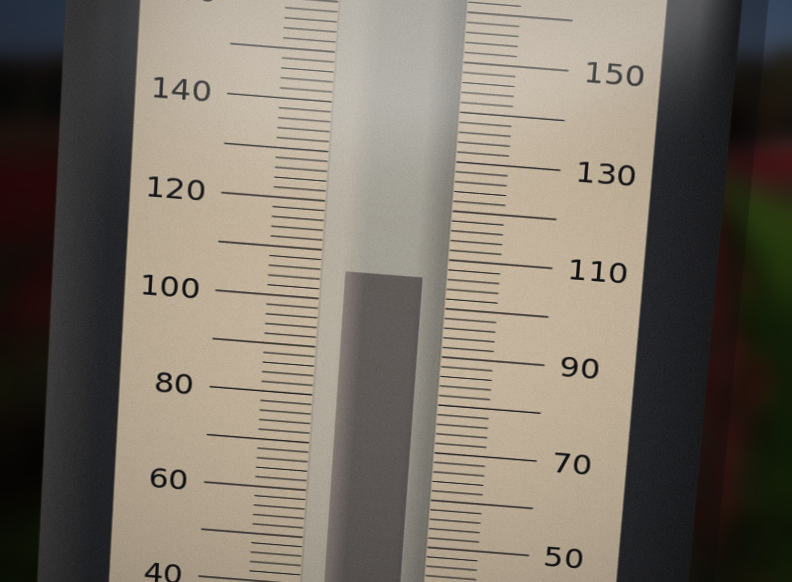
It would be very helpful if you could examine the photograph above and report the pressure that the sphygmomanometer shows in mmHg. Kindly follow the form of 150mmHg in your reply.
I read 106mmHg
